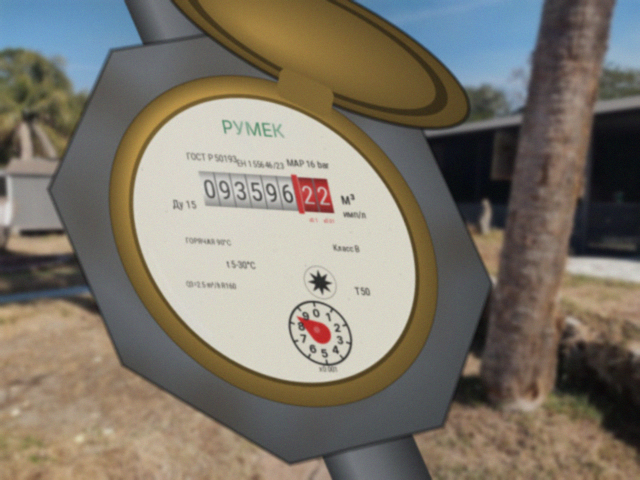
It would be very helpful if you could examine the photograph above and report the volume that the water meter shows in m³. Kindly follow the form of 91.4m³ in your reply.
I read 93596.228m³
